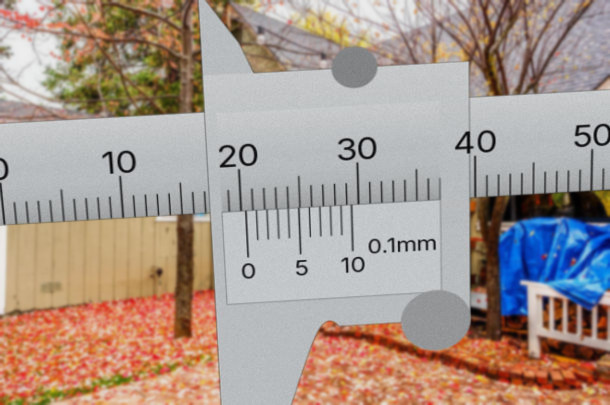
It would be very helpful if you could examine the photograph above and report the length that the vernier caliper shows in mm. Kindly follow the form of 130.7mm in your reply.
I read 20.4mm
